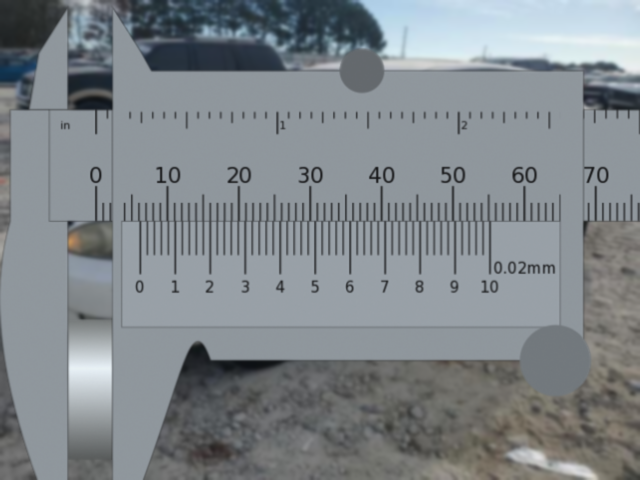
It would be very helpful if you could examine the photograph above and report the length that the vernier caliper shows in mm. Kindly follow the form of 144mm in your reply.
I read 6.2mm
